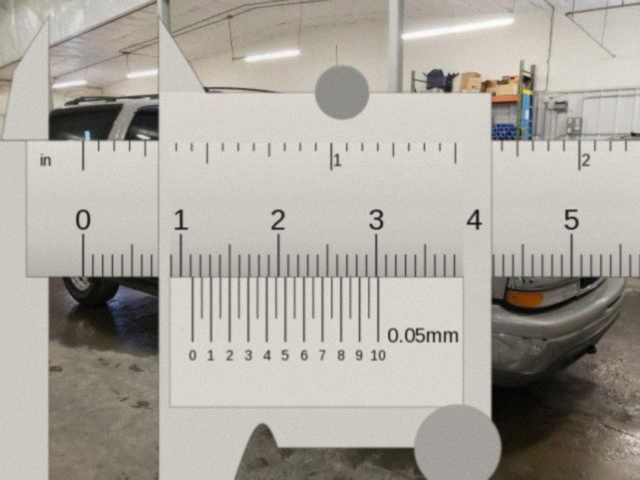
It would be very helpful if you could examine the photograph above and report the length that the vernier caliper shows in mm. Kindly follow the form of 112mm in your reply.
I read 11.2mm
